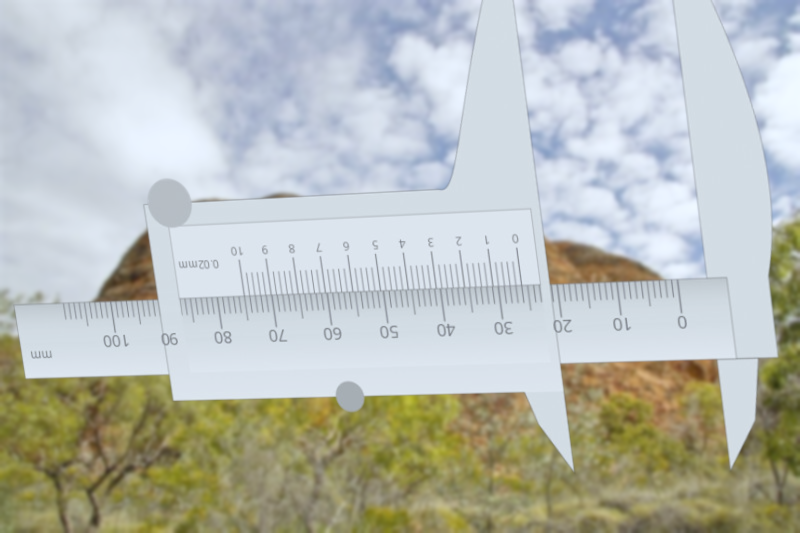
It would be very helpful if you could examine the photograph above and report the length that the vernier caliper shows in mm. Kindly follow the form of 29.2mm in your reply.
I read 26.0mm
